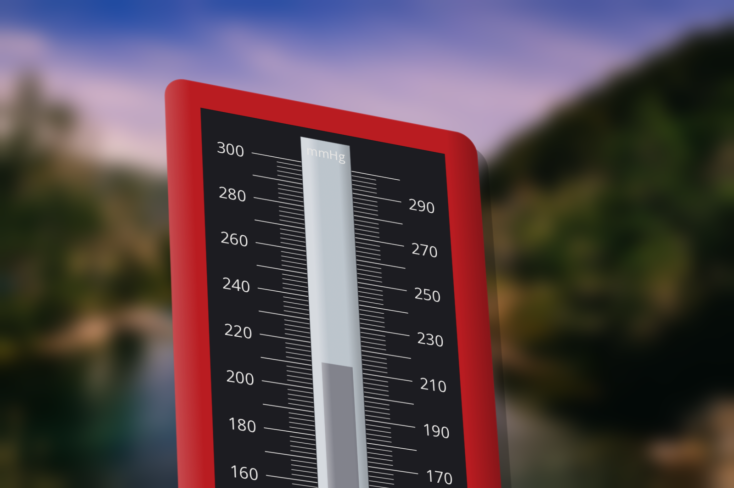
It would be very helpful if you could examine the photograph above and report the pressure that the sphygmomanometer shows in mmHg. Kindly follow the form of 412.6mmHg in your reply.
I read 212mmHg
